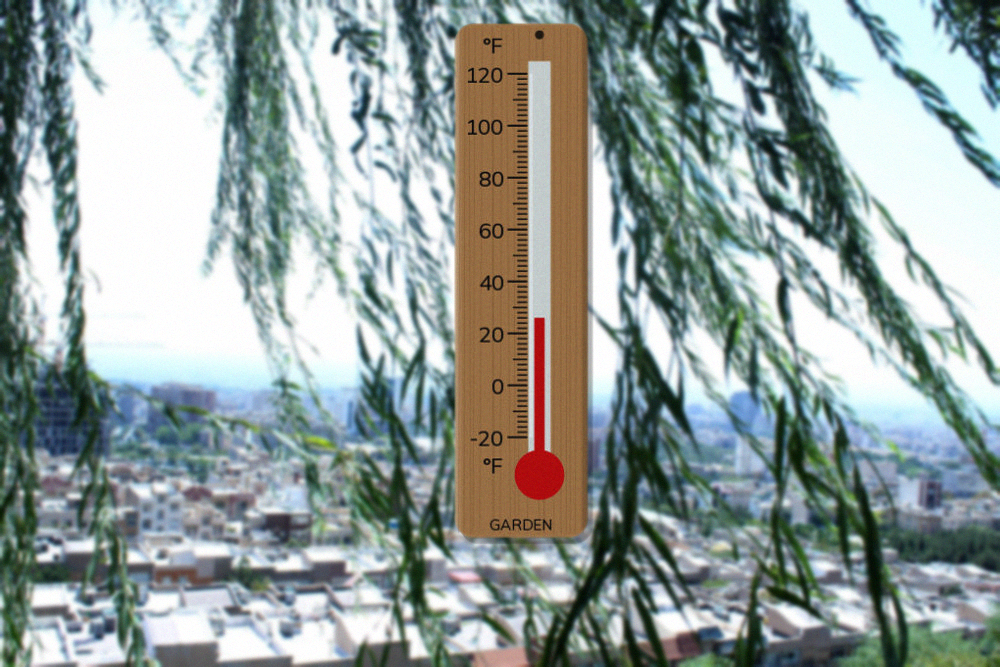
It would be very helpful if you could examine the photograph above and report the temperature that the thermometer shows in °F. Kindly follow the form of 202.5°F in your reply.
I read 26°F
